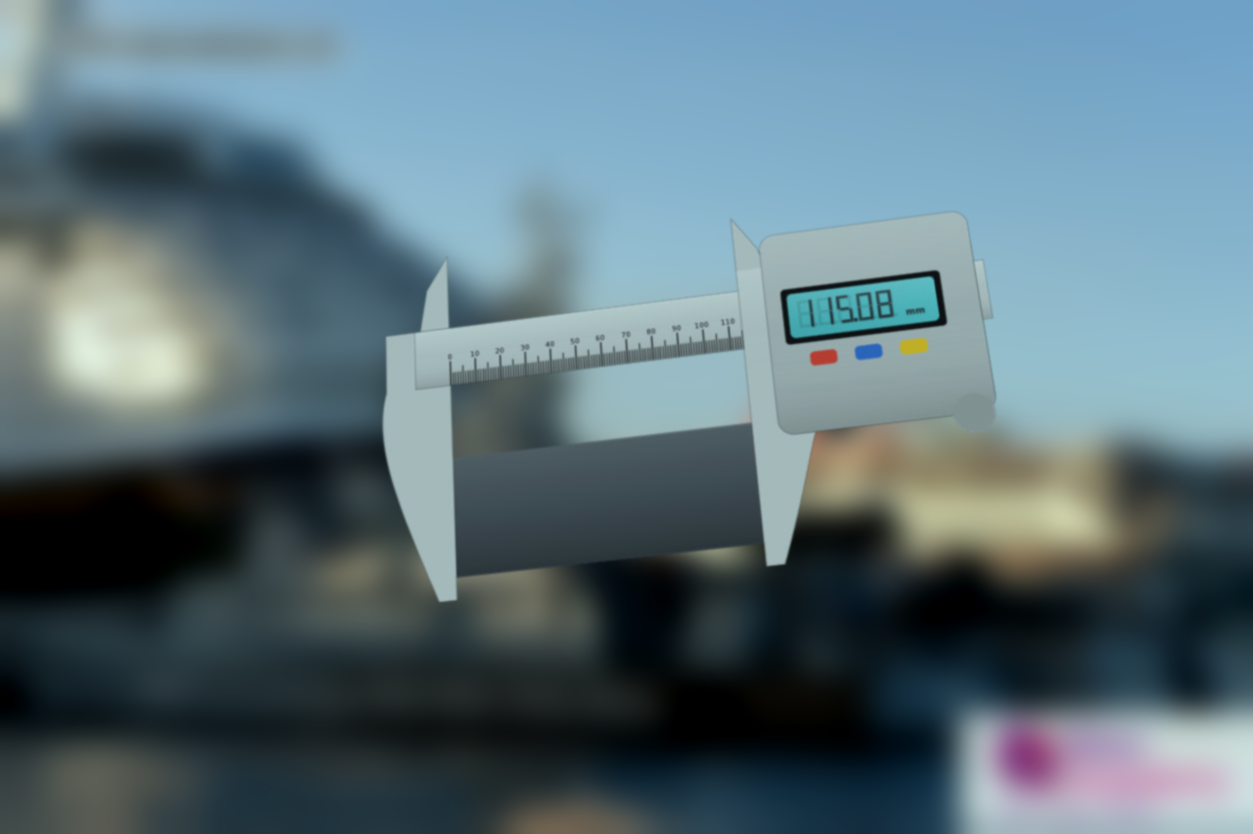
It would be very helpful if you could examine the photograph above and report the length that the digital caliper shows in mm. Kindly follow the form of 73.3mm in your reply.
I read 115.08mm
